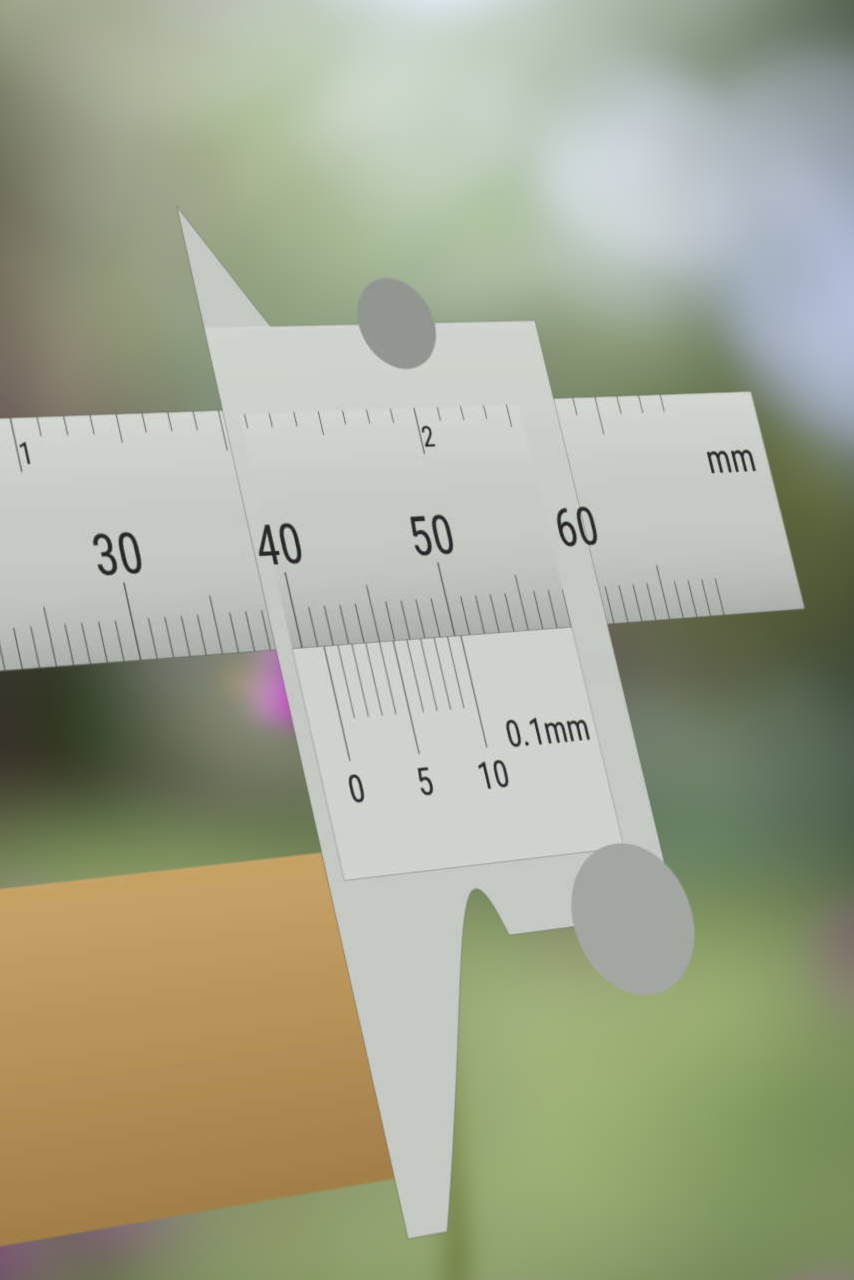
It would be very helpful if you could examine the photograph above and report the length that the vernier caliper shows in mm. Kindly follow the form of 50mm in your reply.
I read 41.4mm
